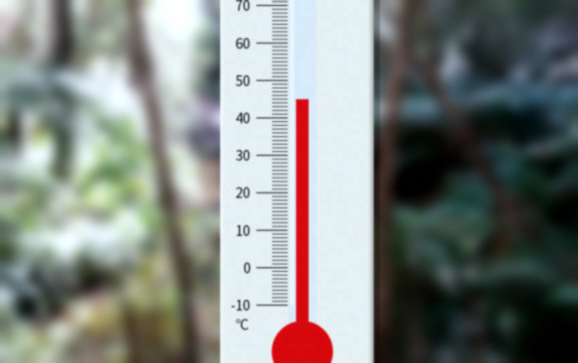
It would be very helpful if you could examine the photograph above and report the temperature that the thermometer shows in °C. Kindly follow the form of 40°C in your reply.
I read 45°C
